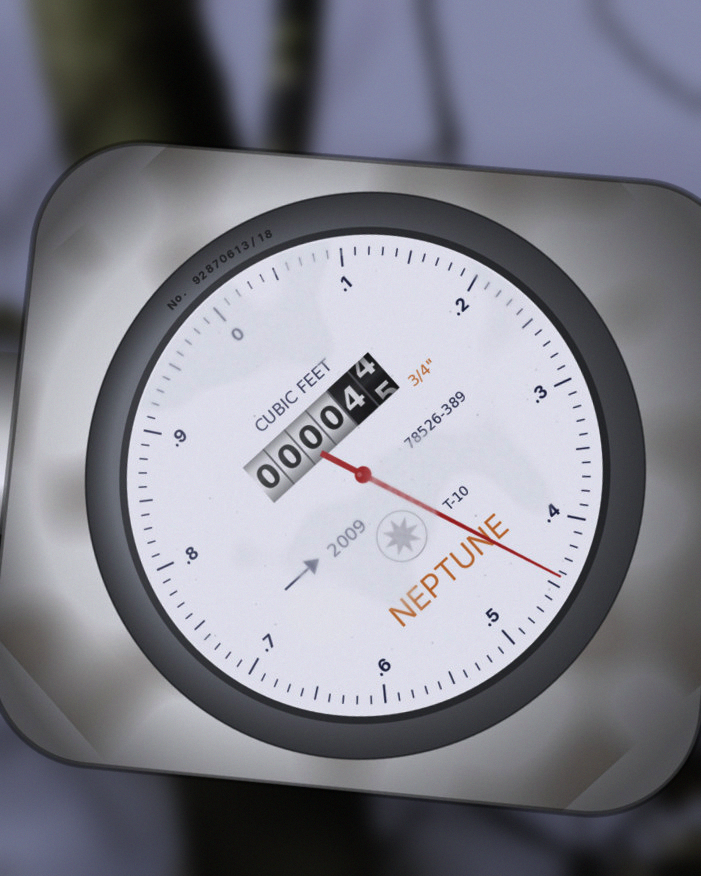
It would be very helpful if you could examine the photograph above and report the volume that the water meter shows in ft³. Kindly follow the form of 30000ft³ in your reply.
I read 44.44ft³
